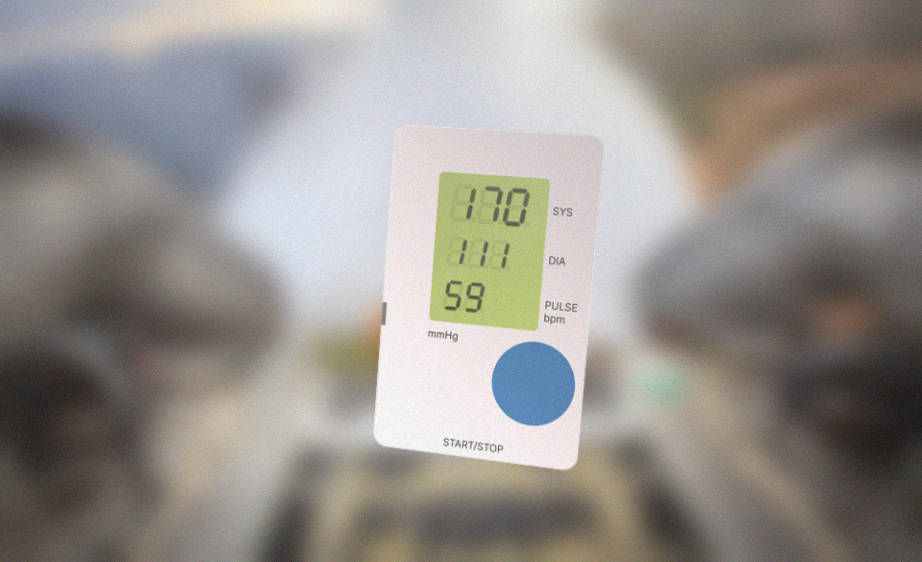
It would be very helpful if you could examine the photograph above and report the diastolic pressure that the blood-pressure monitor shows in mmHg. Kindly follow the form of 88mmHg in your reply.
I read 111mmHg
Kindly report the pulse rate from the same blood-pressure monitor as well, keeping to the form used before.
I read 59bpm
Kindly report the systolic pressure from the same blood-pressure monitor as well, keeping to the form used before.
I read 170mmHg
